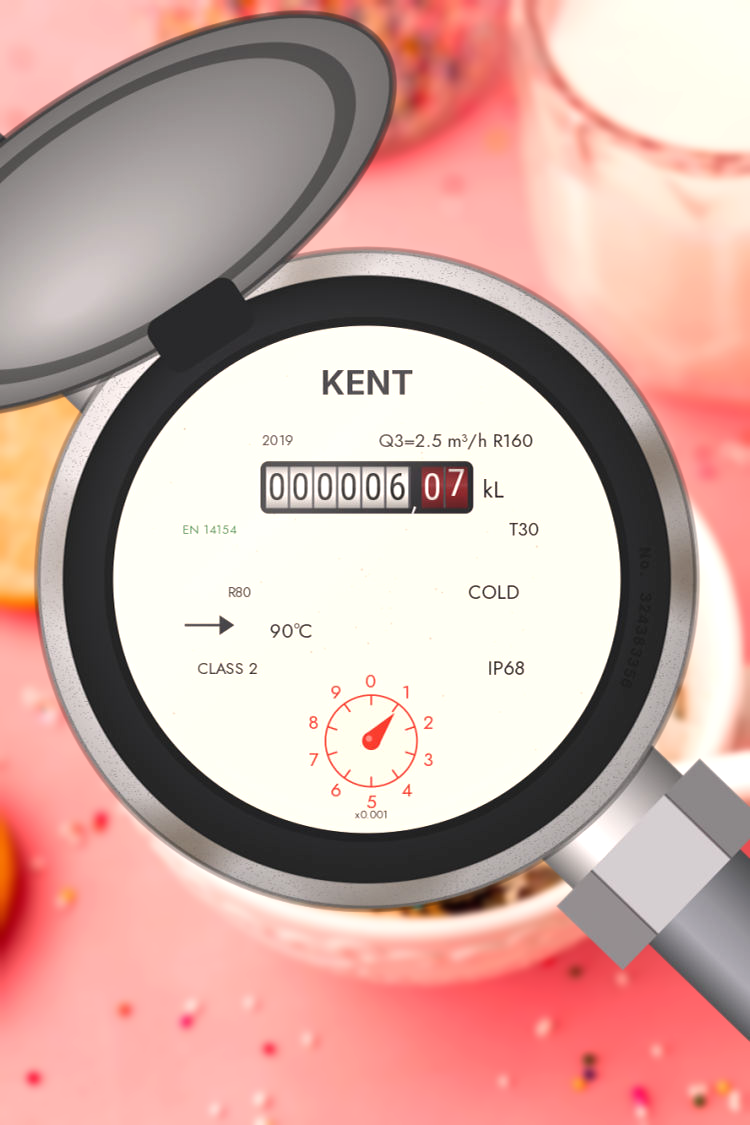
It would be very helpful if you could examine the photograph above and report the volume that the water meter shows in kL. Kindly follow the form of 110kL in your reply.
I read 6.071kL
